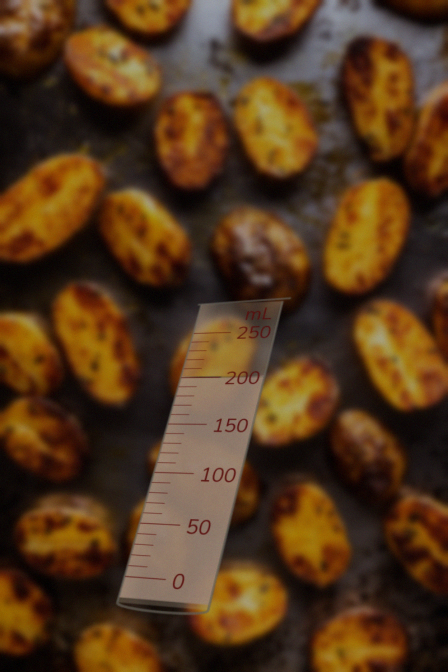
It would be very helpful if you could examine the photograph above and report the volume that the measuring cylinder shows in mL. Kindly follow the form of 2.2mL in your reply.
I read 200mL
